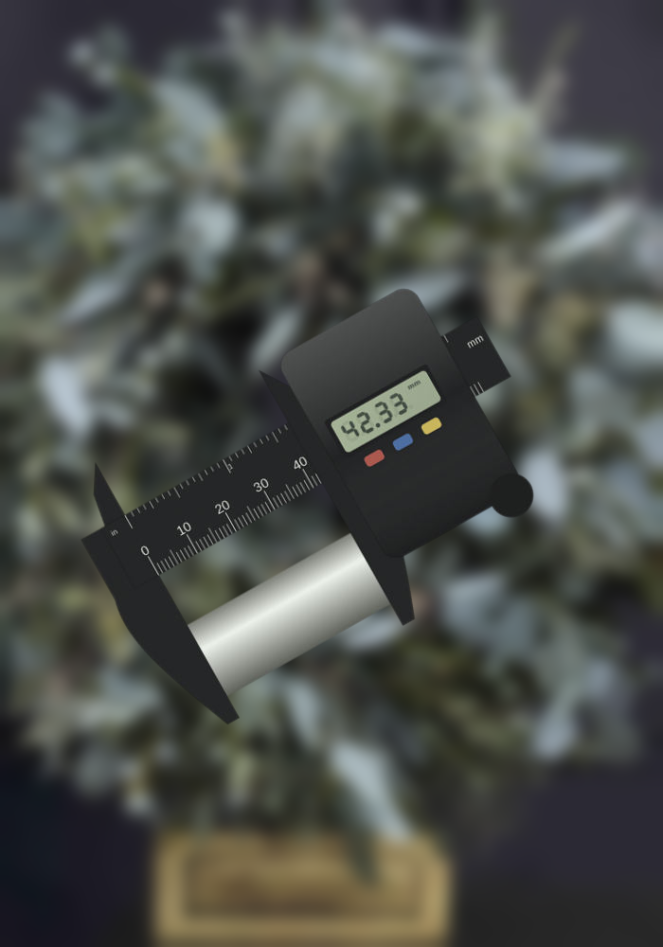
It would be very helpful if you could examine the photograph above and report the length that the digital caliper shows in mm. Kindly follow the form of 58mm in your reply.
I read 42.33mm
